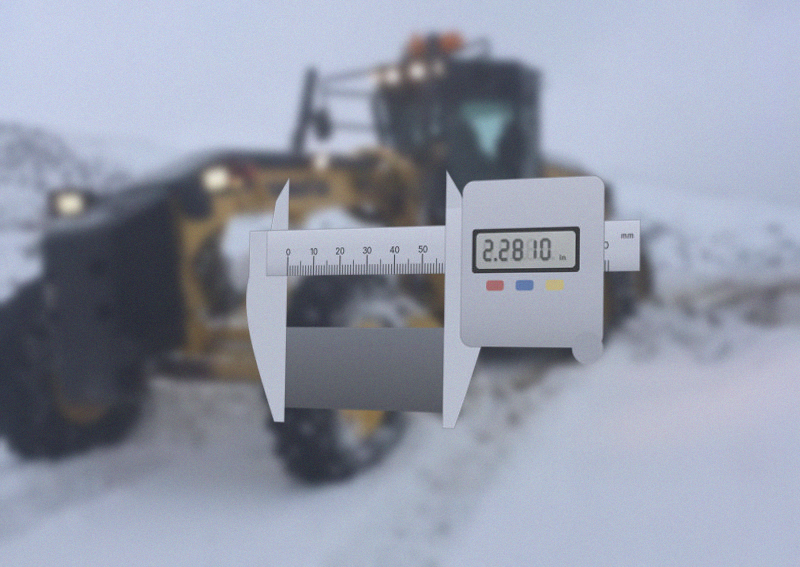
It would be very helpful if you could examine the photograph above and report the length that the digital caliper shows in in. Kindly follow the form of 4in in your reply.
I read 2.2810in
